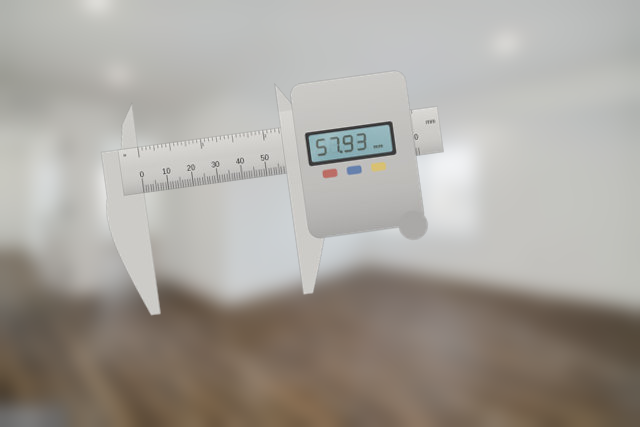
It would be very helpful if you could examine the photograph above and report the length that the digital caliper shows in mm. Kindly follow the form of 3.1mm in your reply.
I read 57.93mm
